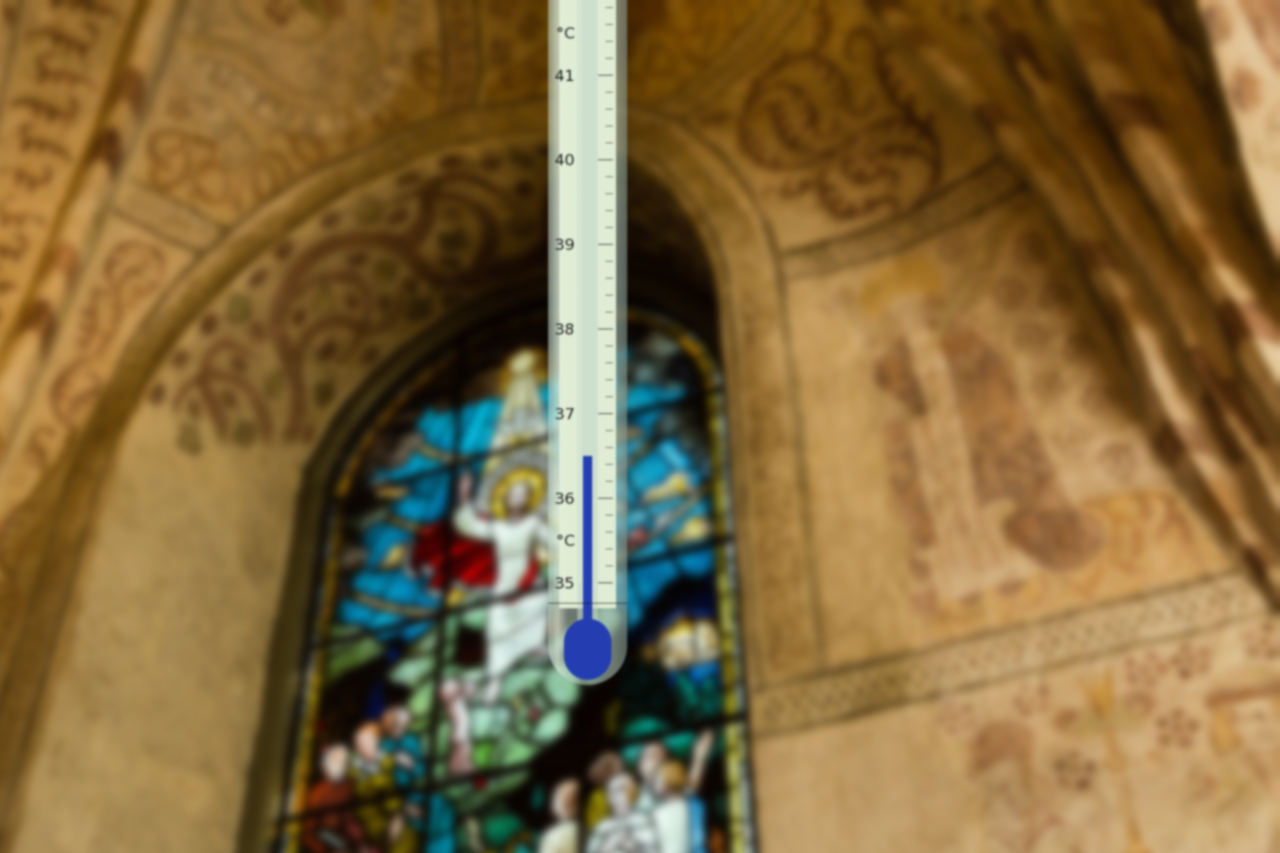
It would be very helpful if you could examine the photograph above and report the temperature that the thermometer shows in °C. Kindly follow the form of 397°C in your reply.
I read 36.5°C
